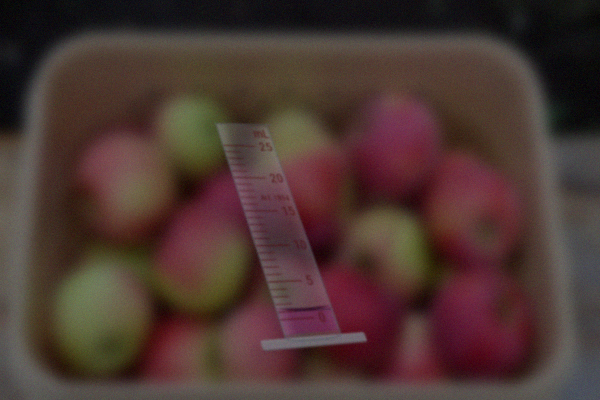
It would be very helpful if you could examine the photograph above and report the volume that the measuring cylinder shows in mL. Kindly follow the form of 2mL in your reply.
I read 1mL
